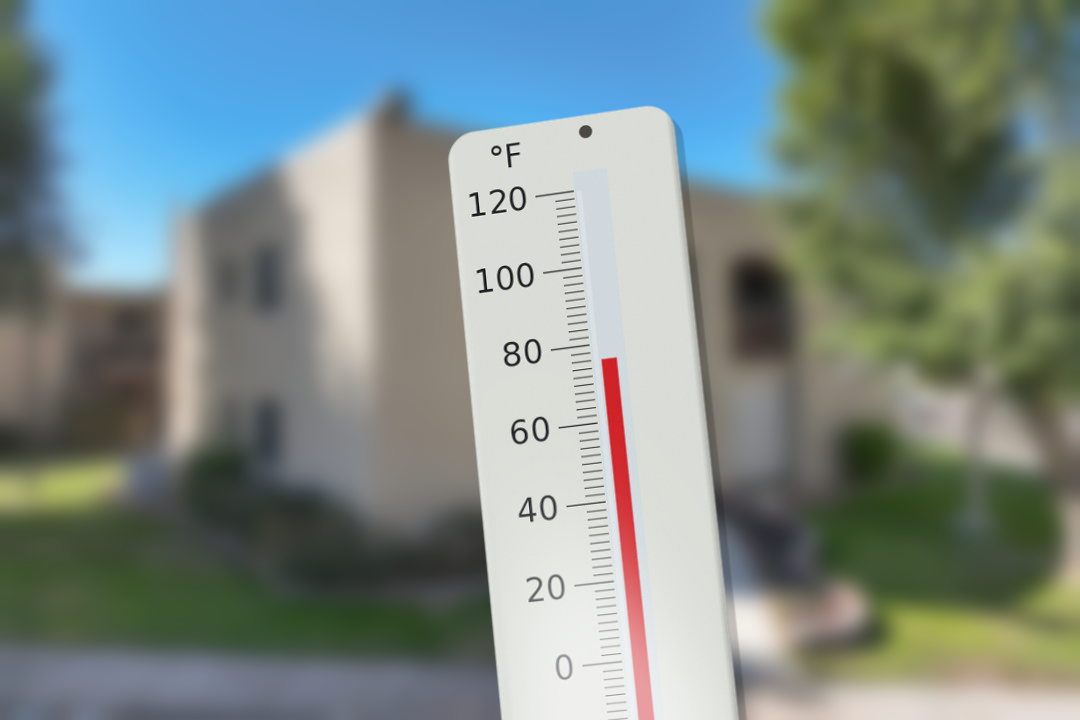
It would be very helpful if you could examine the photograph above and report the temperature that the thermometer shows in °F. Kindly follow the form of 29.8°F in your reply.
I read 76°F
